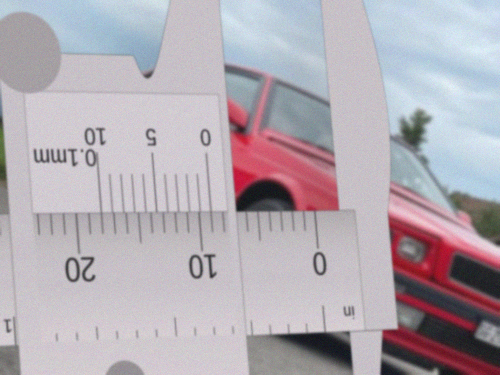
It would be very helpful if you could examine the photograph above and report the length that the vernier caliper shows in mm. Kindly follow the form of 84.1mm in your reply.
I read 9.0mm
